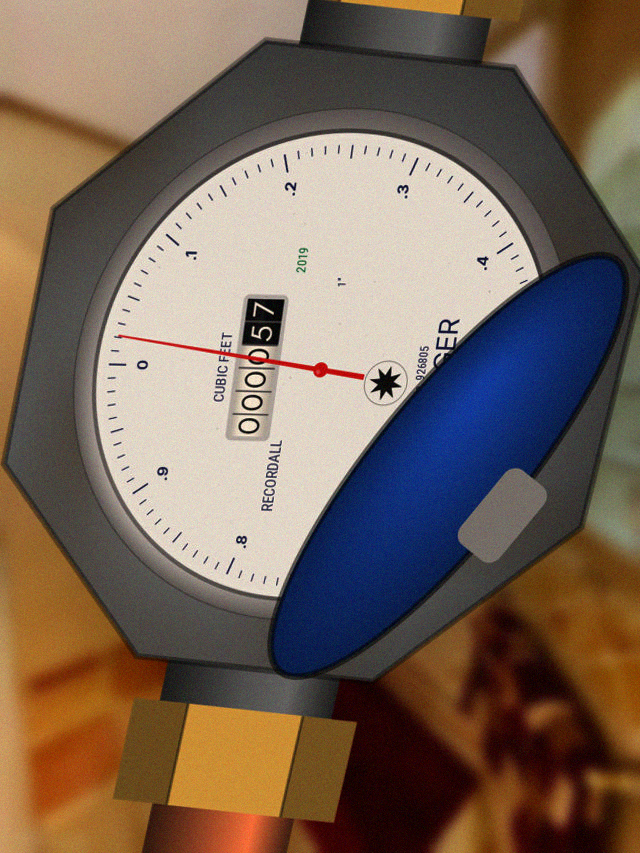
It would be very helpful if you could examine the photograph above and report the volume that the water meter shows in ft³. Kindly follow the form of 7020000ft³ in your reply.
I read 57.02ft³
